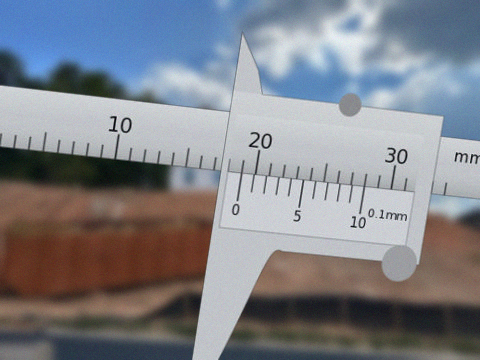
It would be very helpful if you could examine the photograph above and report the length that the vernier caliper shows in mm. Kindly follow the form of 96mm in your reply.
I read 19.0mm
